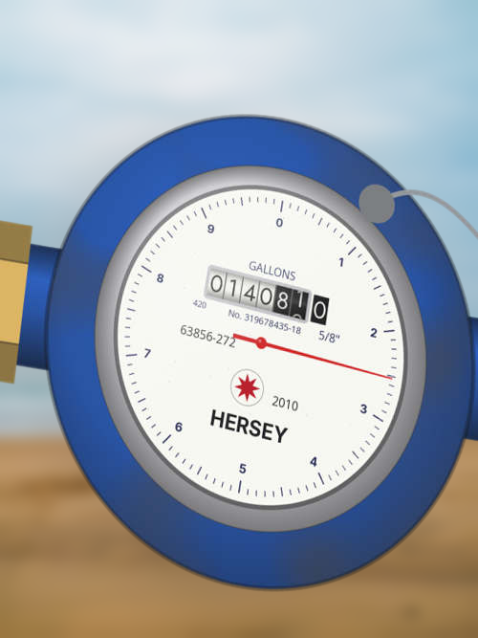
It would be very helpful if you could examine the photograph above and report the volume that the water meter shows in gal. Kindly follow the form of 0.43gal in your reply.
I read 140812.5gal
